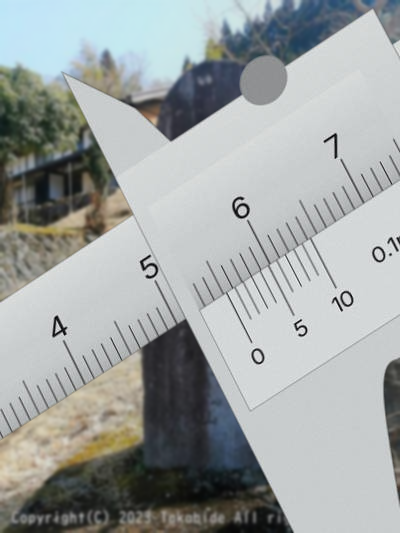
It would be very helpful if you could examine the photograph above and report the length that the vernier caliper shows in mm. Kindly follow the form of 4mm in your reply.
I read 55.3mm
